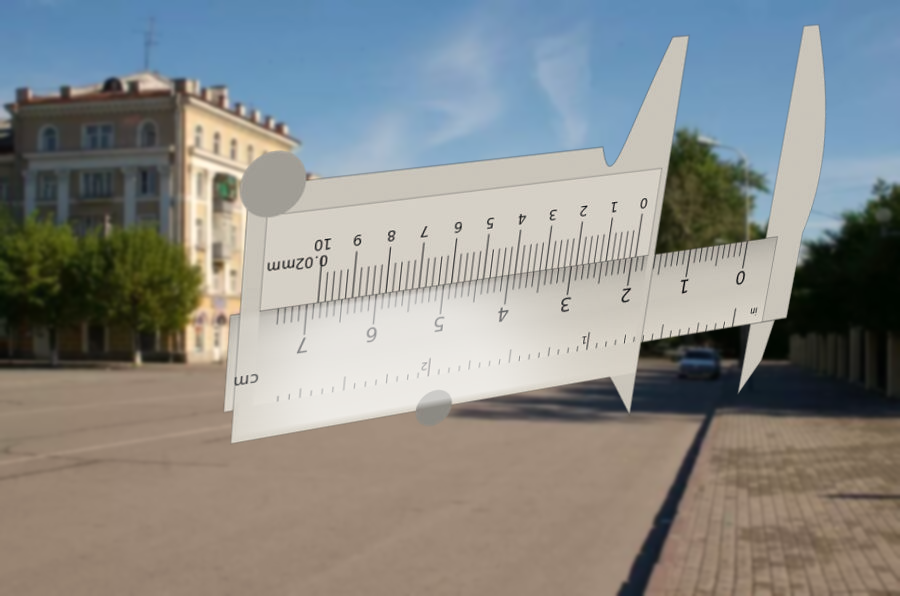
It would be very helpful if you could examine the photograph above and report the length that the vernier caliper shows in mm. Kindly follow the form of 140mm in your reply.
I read 19.4mm
